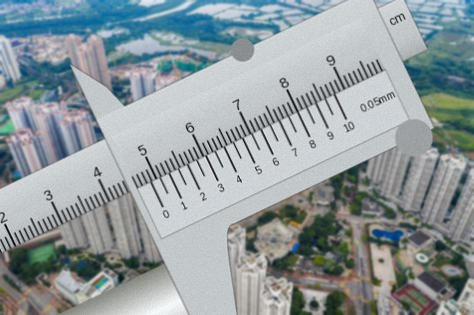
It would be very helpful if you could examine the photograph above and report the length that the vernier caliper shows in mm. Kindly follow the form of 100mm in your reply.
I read 48.8mm
